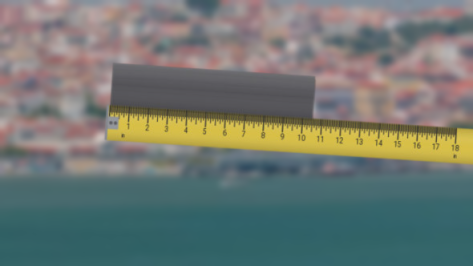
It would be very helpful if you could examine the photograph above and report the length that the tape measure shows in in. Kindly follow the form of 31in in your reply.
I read 10.5in
